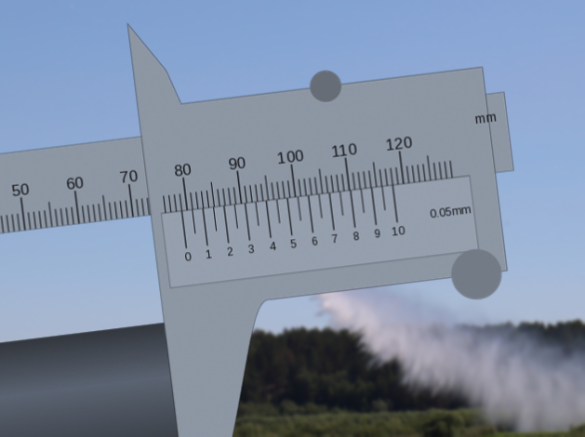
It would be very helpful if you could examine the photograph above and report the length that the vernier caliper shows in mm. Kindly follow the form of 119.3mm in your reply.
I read 79.0mm
